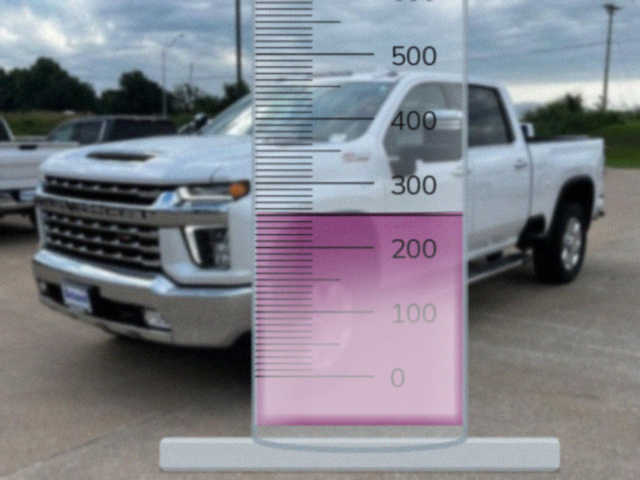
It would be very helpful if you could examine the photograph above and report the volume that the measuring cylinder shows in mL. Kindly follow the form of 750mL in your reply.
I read 250mL
